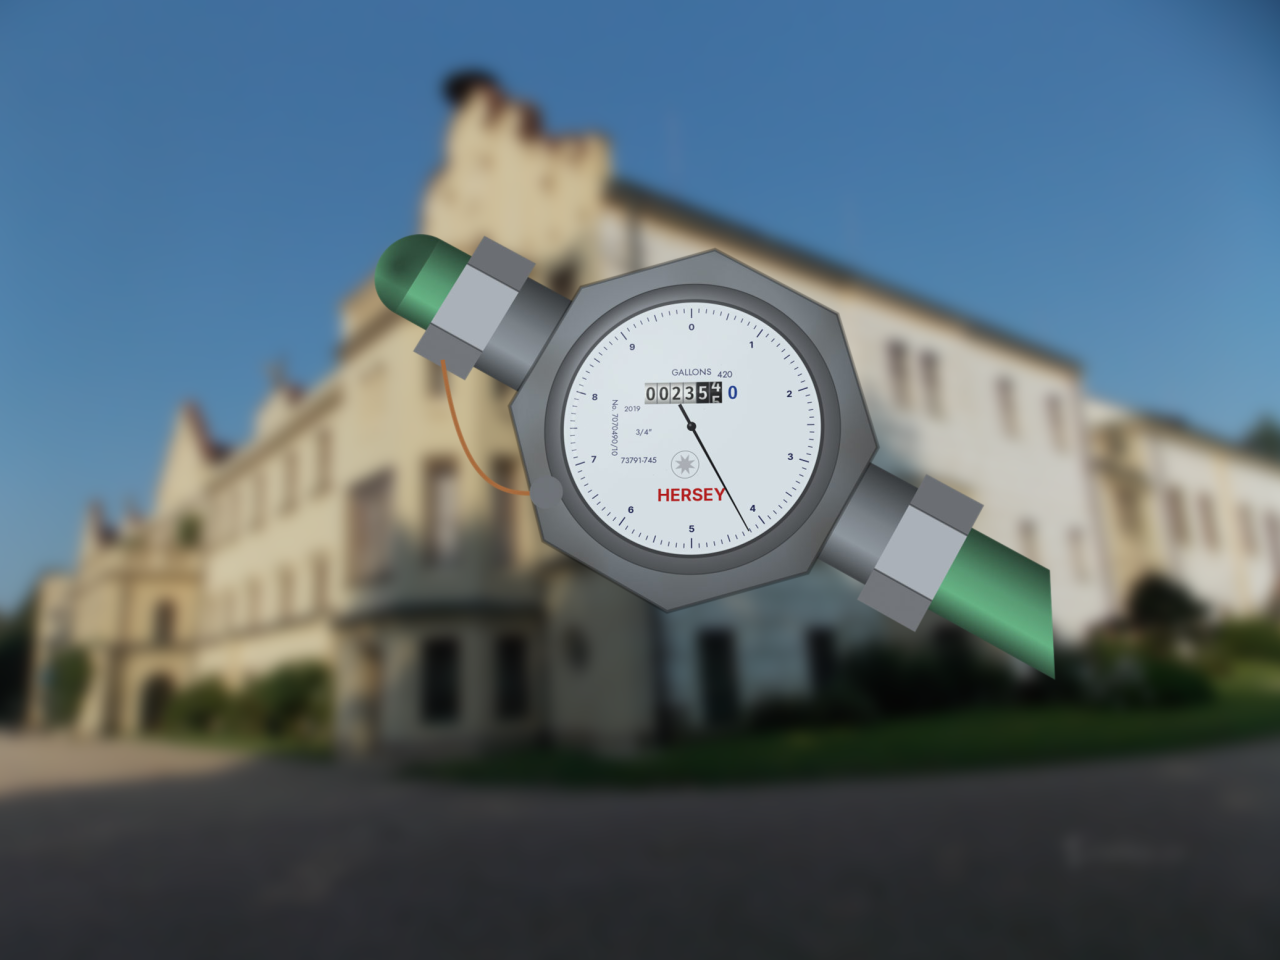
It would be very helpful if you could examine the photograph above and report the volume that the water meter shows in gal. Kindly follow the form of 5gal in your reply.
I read 23544.2gal
